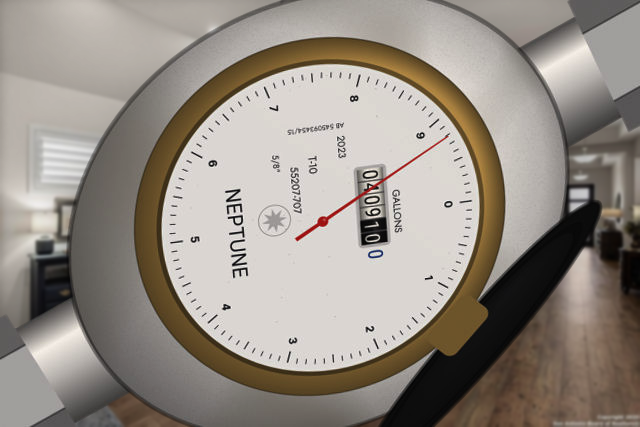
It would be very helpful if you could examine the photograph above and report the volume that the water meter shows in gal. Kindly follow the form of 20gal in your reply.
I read 409099.2gal
